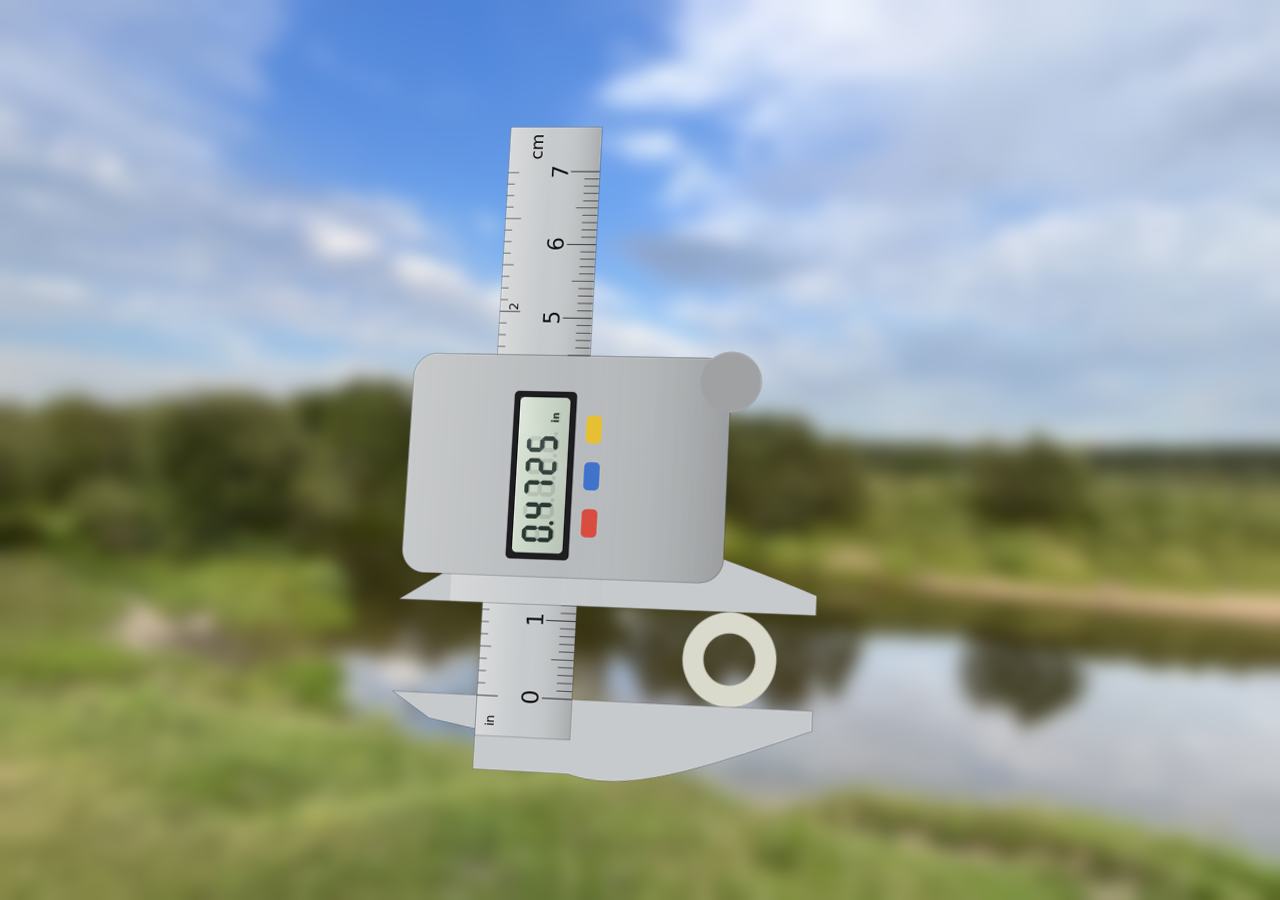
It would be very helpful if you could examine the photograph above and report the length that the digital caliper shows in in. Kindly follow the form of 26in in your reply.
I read 0.4725in
